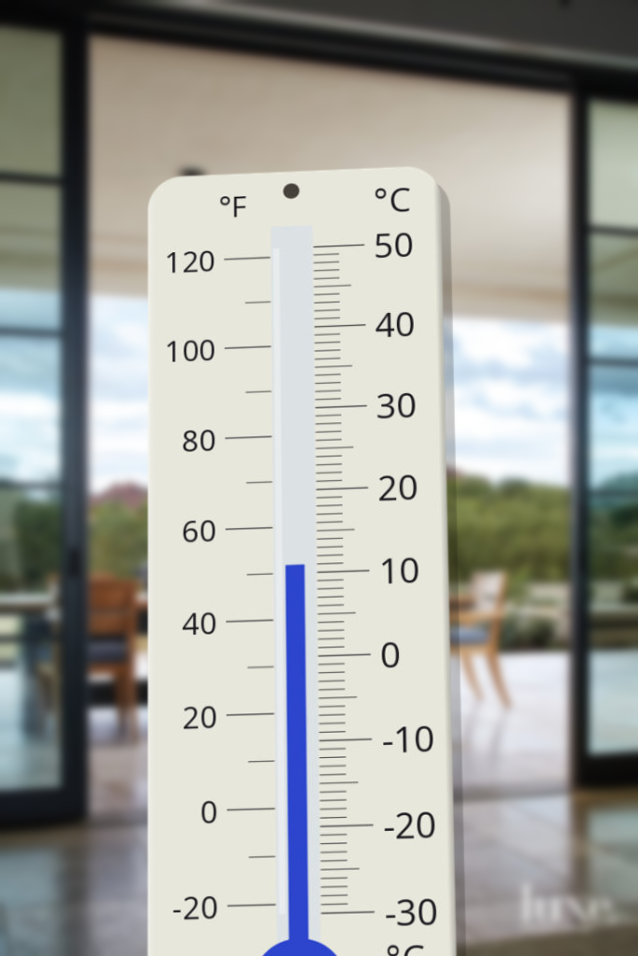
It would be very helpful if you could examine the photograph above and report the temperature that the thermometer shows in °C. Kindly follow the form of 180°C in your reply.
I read 11°C
